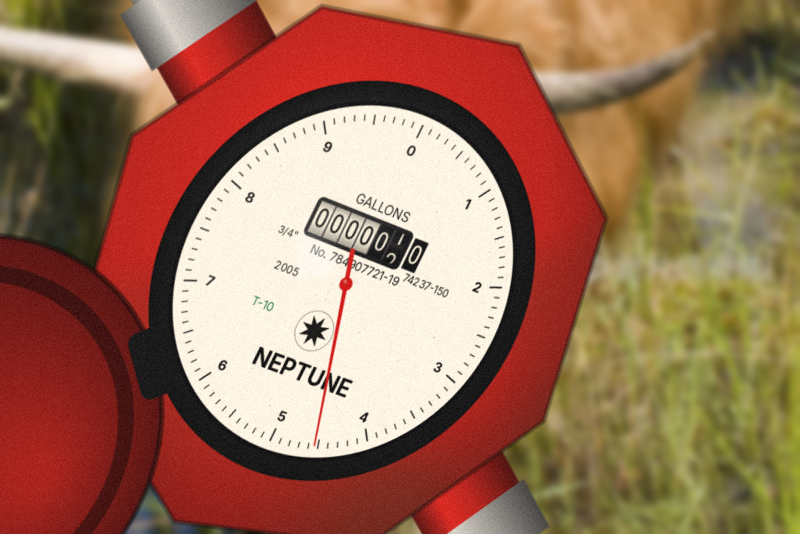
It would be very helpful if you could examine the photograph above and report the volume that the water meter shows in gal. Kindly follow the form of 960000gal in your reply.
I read 14.5gal
